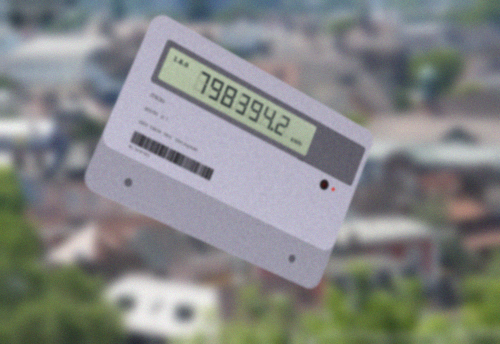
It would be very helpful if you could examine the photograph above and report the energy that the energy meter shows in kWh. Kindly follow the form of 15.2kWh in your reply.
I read 798394.2kWh
